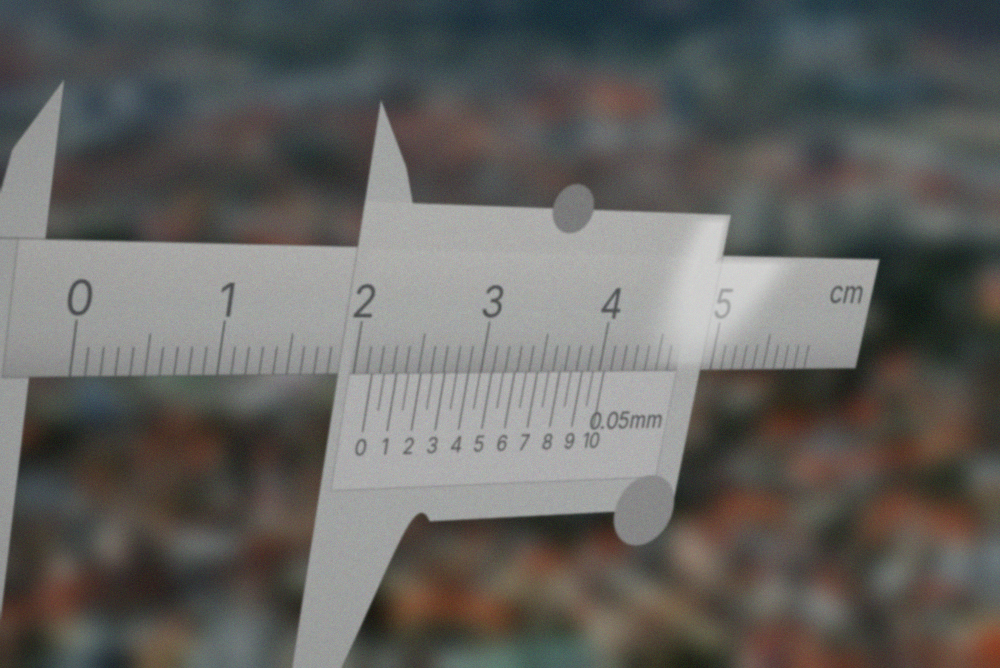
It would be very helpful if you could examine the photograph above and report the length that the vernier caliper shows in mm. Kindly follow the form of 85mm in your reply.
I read 21.4mm
